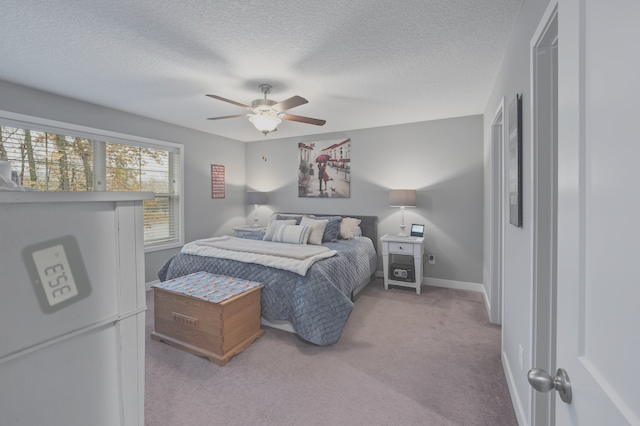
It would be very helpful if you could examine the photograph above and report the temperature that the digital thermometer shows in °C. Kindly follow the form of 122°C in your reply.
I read 35.3°C
